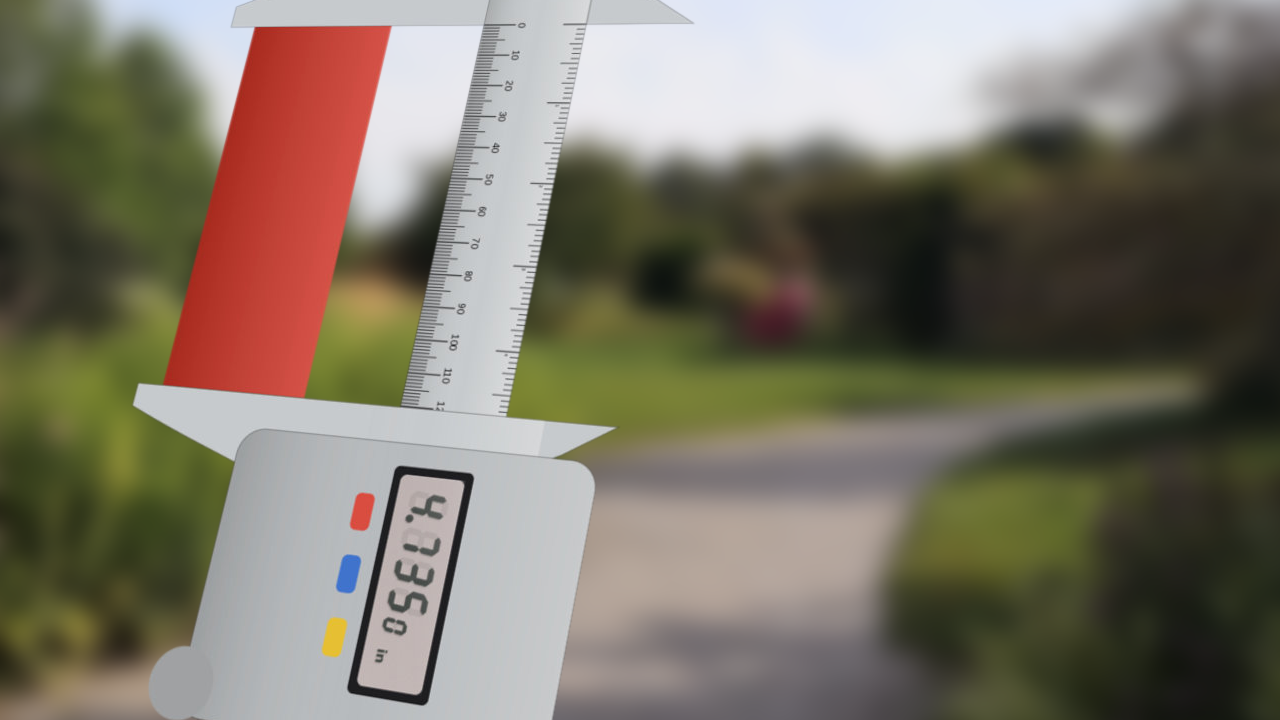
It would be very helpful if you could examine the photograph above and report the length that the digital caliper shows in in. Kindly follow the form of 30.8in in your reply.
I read 4.7350in
